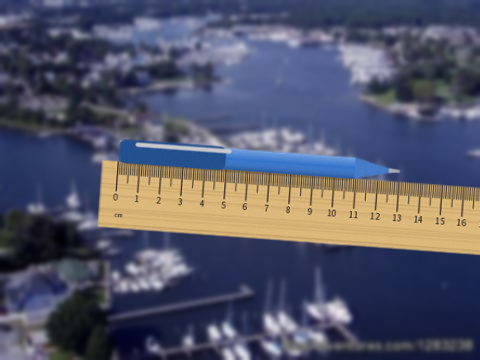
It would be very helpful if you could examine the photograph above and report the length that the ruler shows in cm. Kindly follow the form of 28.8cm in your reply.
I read 13cm
